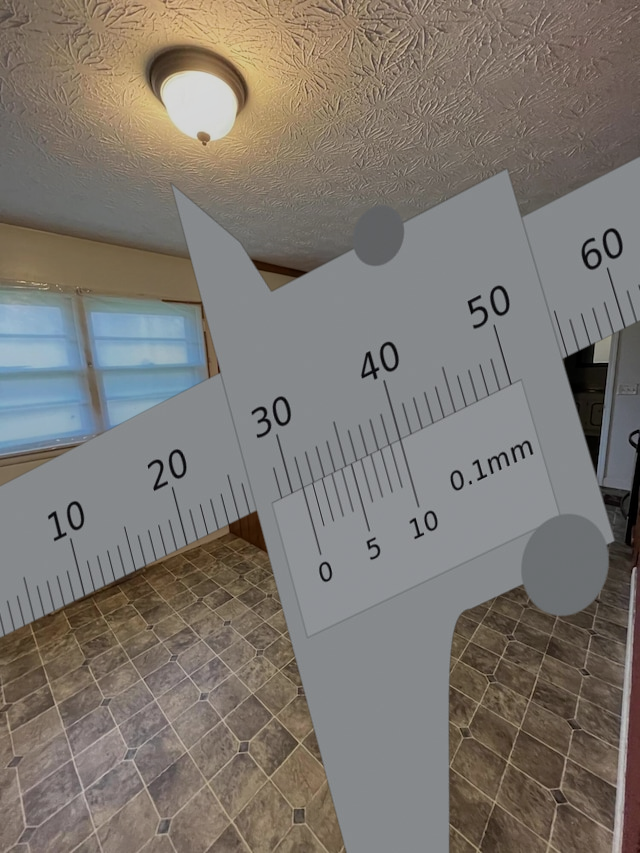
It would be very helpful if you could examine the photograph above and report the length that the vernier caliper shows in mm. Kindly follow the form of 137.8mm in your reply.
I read 31.0mm
